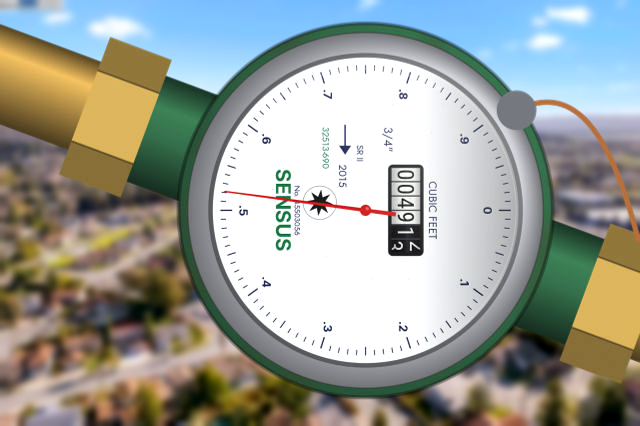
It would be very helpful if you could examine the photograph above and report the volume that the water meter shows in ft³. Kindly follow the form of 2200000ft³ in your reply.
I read 4912.52ft³
